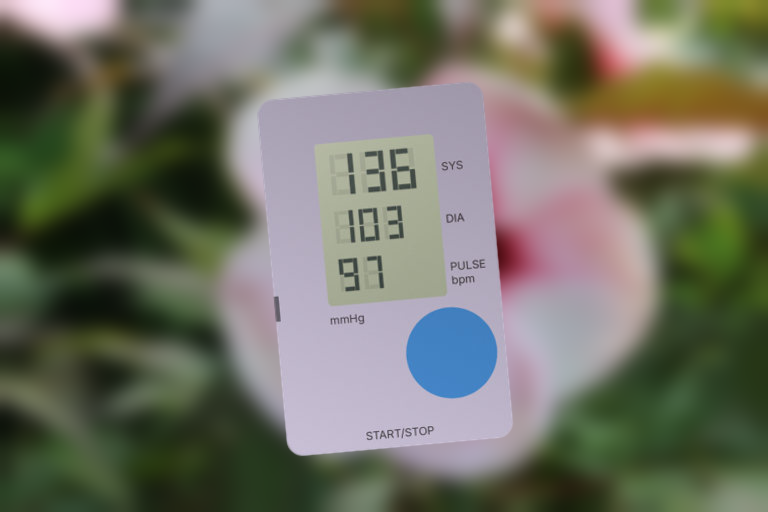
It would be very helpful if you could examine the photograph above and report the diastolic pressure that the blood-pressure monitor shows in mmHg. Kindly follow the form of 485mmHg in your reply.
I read 103mmHg
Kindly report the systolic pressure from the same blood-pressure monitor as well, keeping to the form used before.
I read 136mmHg
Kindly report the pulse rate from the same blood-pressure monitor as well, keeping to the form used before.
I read 97bpm
